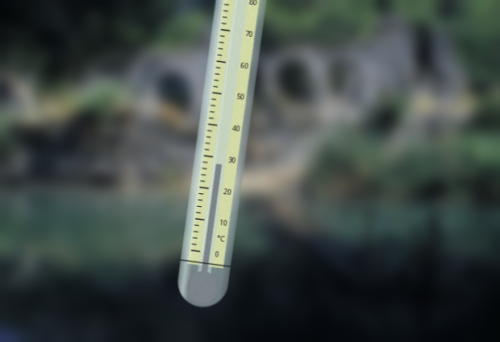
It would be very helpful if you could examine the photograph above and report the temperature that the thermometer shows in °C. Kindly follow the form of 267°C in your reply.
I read 28°C
